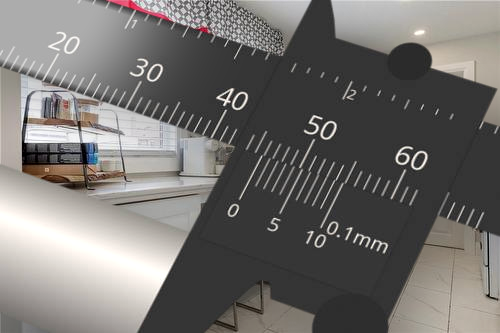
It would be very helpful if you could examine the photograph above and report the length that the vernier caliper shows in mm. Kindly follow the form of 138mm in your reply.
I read 45.8mm
